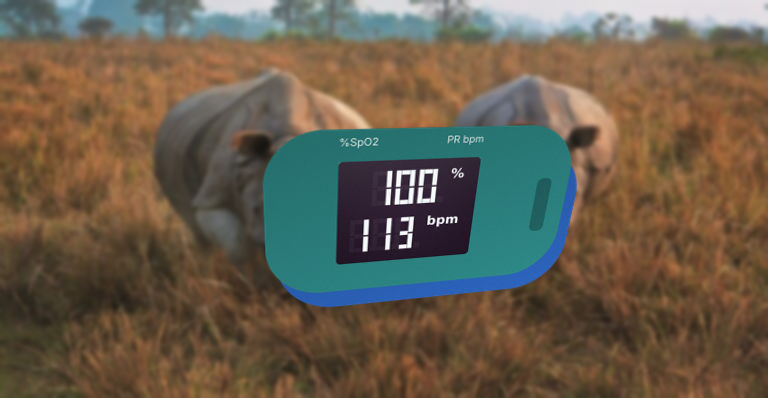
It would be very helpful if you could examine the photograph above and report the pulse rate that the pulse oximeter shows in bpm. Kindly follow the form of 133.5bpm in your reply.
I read 113bpm
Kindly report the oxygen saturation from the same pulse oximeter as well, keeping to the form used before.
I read 100%
